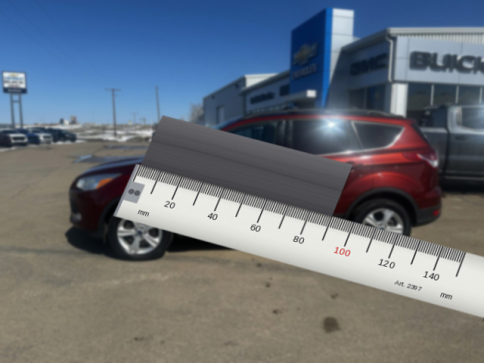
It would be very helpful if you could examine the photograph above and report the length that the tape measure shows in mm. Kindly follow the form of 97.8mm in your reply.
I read 90mm
